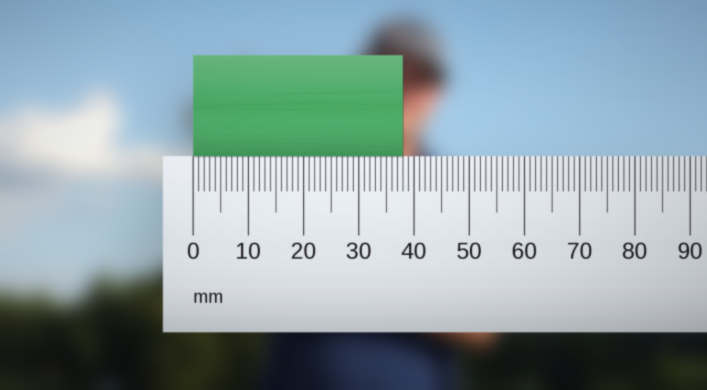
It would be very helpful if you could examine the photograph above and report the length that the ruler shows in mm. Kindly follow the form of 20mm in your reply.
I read 38mm
